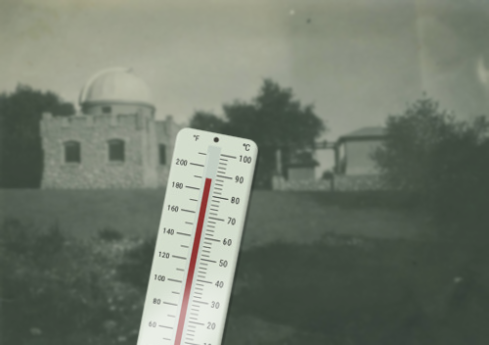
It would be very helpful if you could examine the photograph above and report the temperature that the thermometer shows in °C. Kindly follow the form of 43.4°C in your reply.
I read 88°C
